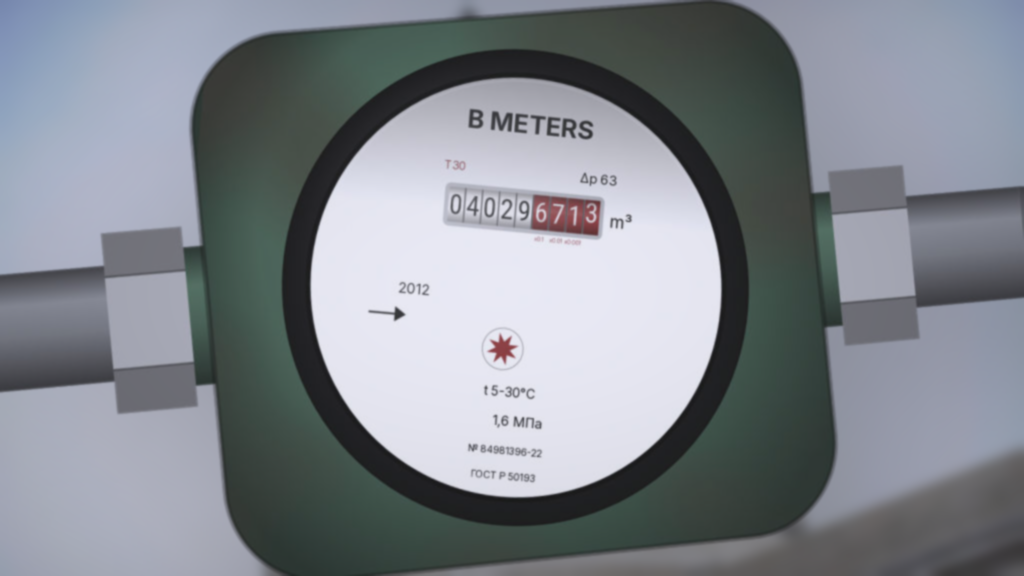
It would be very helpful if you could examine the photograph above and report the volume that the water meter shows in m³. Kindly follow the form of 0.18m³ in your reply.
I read 4029.6713m³
